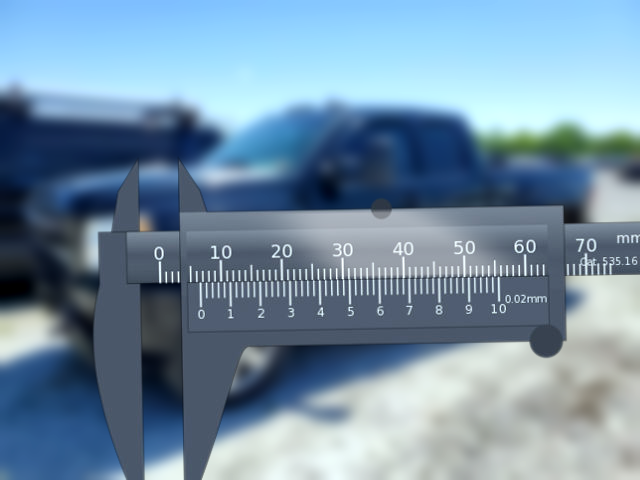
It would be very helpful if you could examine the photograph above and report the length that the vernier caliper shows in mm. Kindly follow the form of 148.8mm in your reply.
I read 6.6mm
